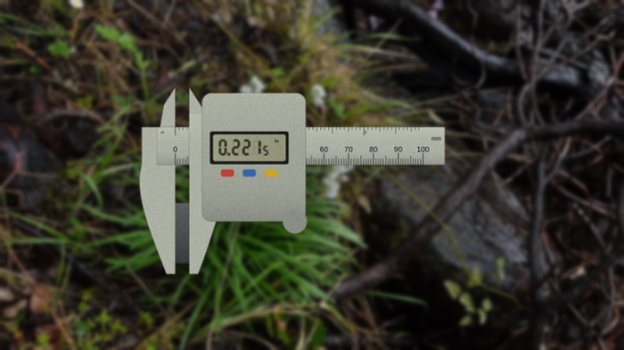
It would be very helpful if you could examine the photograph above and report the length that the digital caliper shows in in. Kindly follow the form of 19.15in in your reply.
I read 0.2215in
